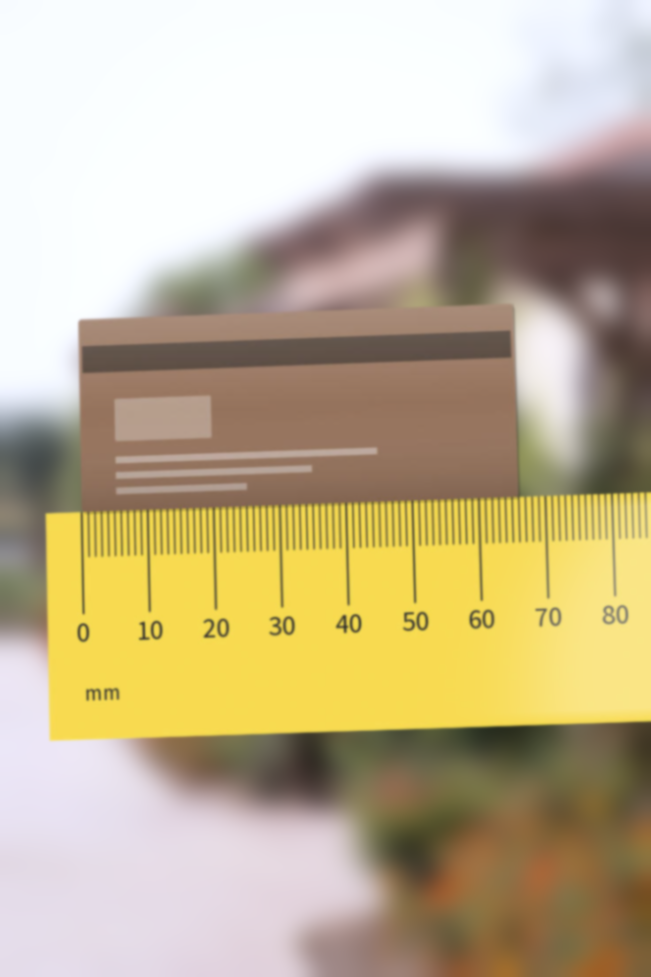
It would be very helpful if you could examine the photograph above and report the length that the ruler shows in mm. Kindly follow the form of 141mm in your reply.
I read 66mm
